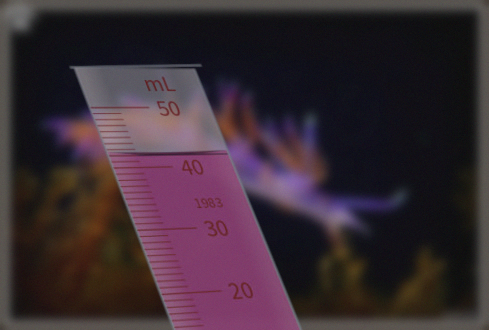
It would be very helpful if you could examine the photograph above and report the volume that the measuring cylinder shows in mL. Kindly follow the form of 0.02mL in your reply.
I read 42mL
